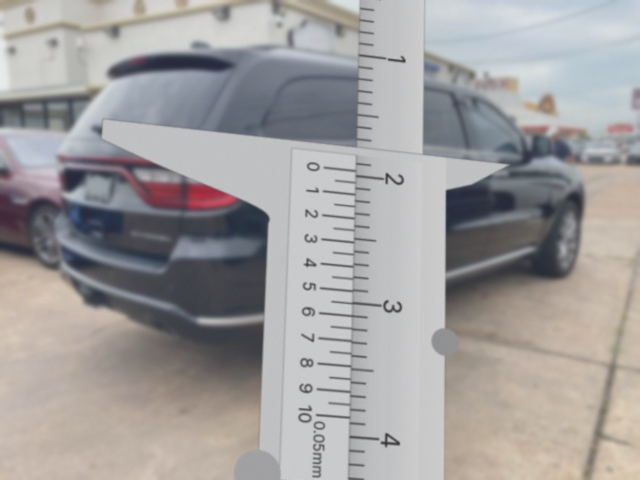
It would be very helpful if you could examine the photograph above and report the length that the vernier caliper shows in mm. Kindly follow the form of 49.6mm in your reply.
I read 19.6mm
